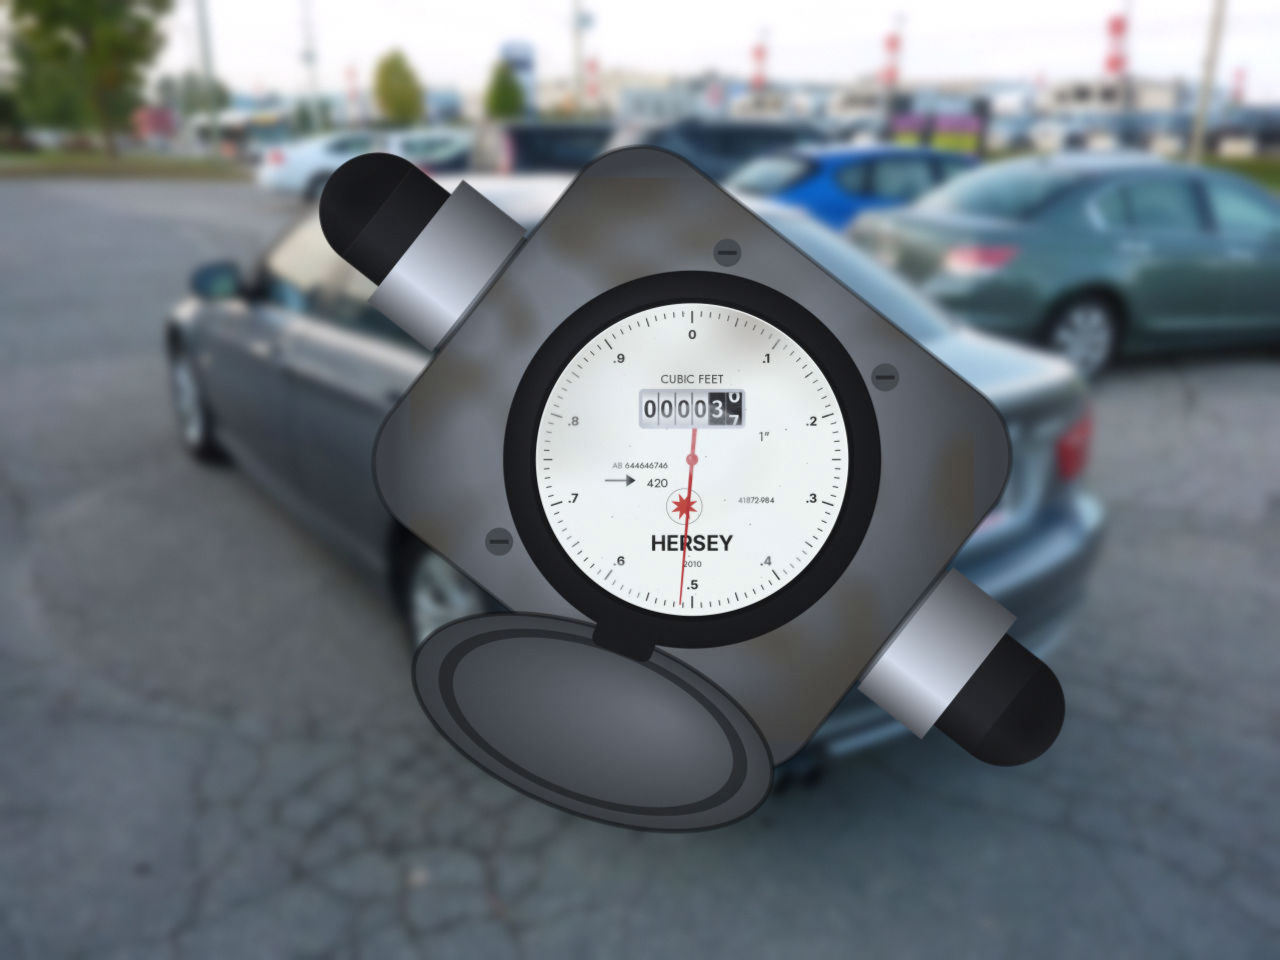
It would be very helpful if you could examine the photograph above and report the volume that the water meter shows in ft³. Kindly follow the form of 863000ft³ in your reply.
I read 36.51ft³
